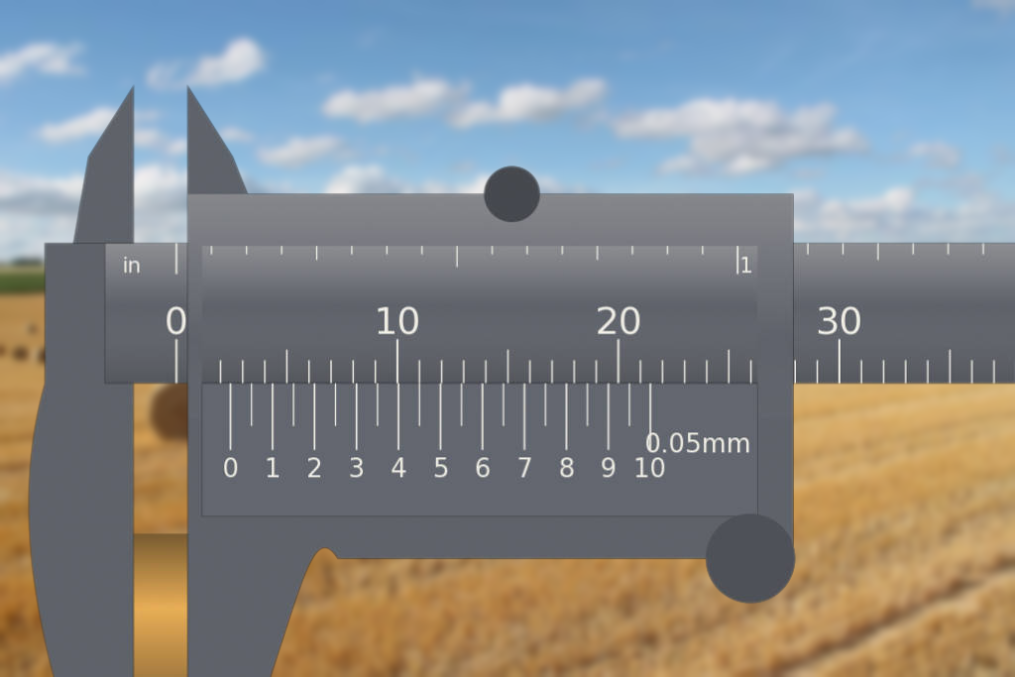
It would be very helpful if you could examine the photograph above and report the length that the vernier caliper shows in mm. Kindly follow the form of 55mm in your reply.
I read 2.45mm
